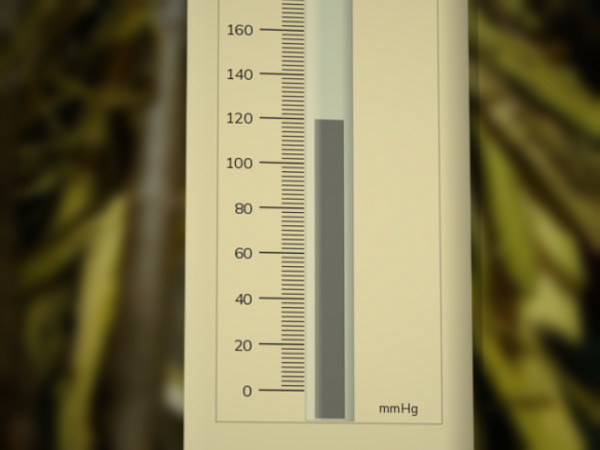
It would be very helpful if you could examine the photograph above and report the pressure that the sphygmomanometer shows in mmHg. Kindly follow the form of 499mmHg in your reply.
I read 120mmHg
